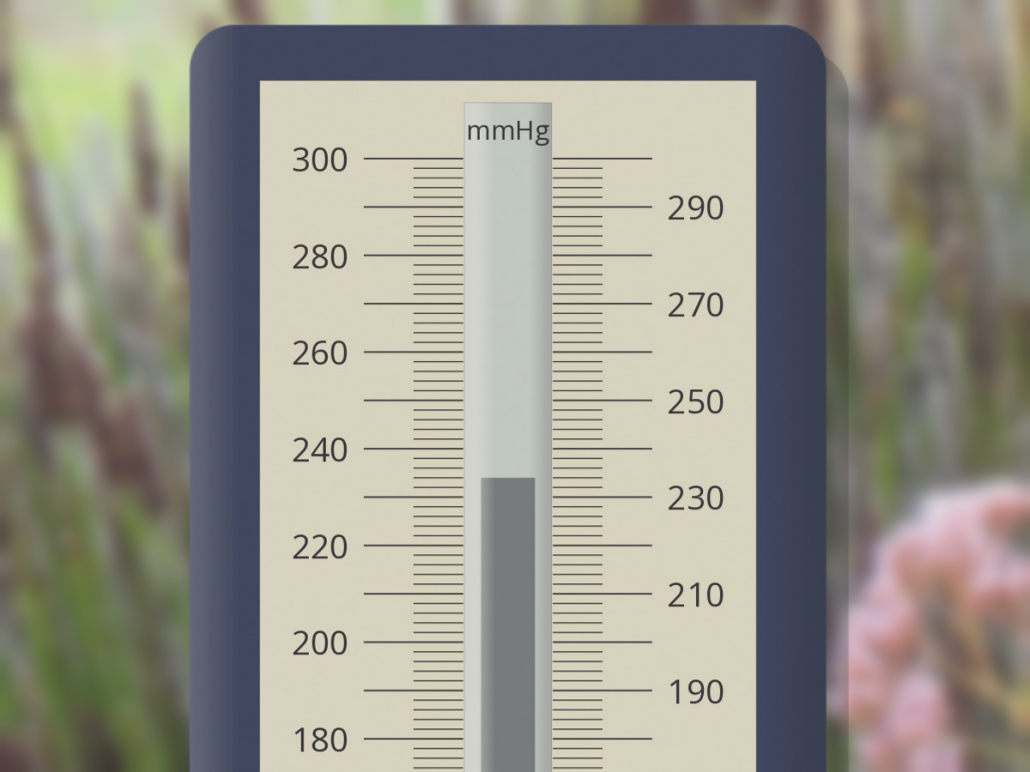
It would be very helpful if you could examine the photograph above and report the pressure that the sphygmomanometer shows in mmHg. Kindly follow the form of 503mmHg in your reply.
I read 234mmHg
